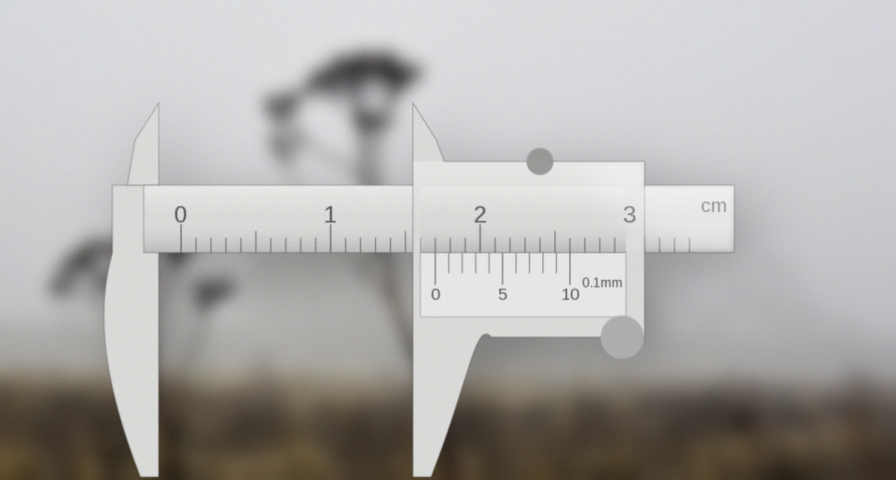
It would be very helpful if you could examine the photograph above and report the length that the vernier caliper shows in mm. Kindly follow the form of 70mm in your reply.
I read 17.0mm
